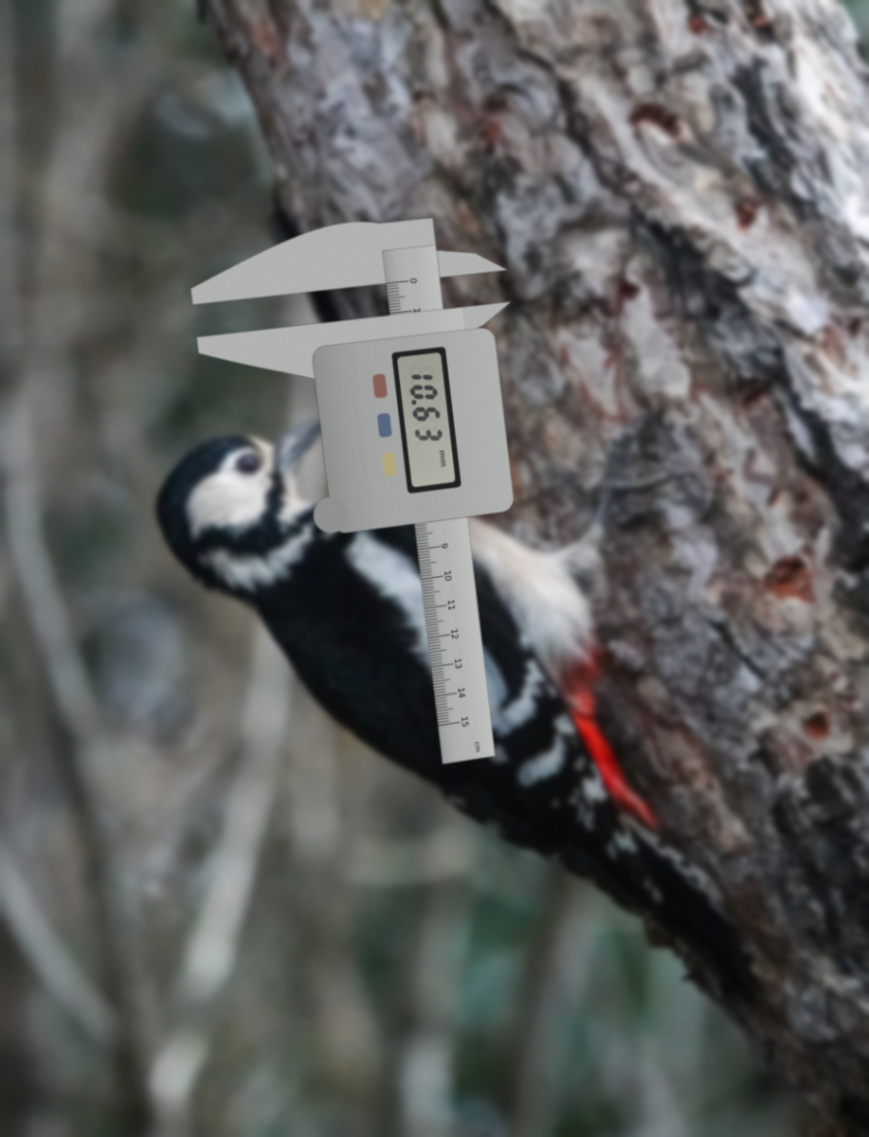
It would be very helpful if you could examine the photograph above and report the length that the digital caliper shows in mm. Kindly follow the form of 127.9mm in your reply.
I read 10.63mm
